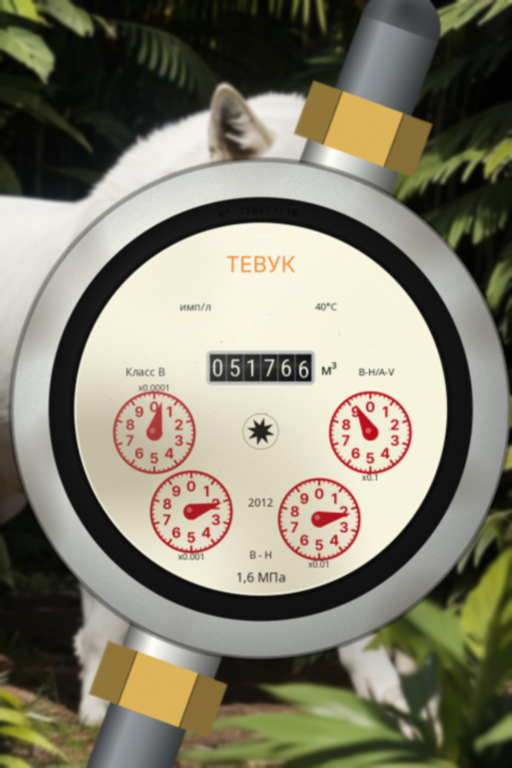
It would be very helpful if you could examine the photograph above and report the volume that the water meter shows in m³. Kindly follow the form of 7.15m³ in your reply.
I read 51765.9220m³
